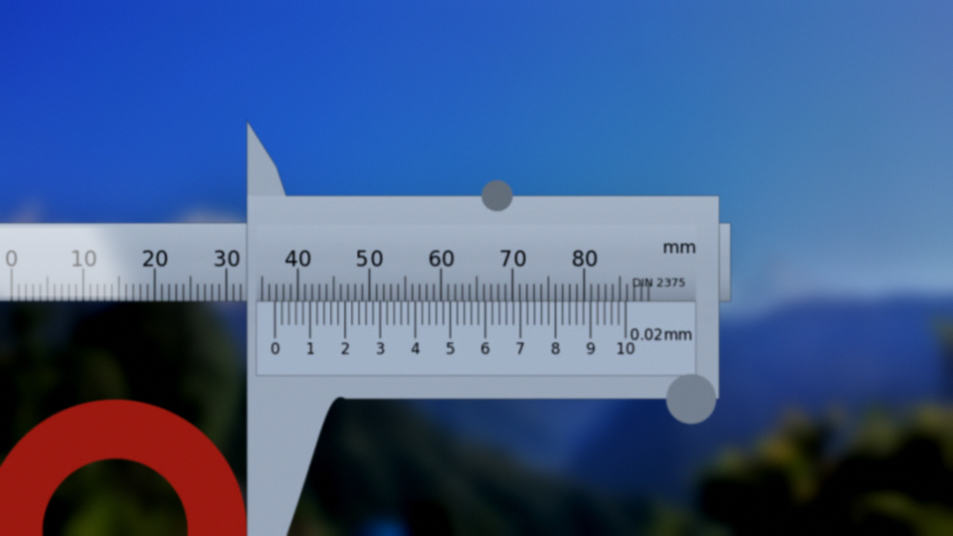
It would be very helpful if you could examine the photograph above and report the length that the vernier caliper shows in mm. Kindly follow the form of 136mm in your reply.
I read 36.8mm
